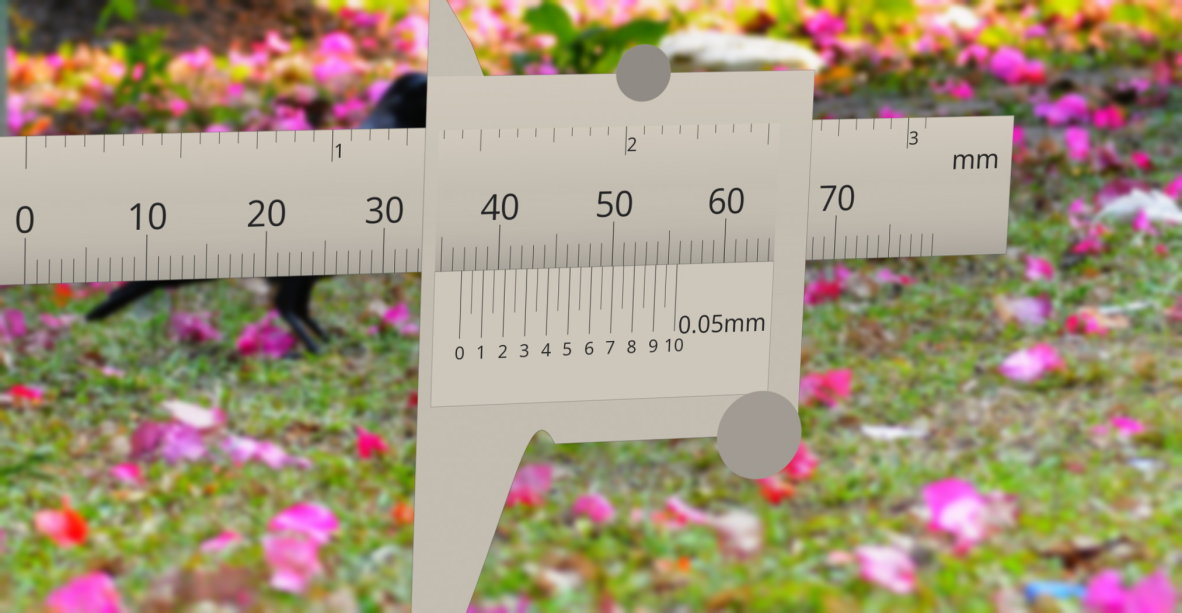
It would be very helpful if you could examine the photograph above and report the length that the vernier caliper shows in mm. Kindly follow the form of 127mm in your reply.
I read 36.8mm
